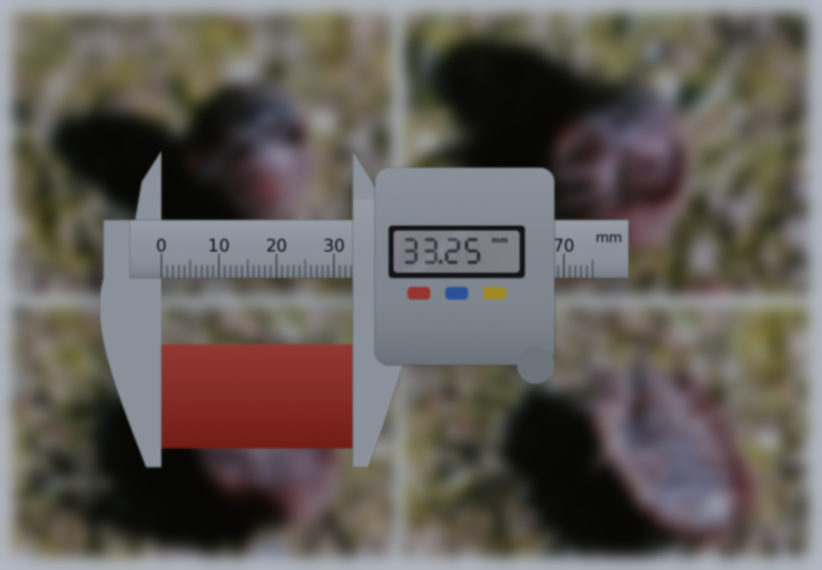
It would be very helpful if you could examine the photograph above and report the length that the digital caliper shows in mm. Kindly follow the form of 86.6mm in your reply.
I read 33.25mm
